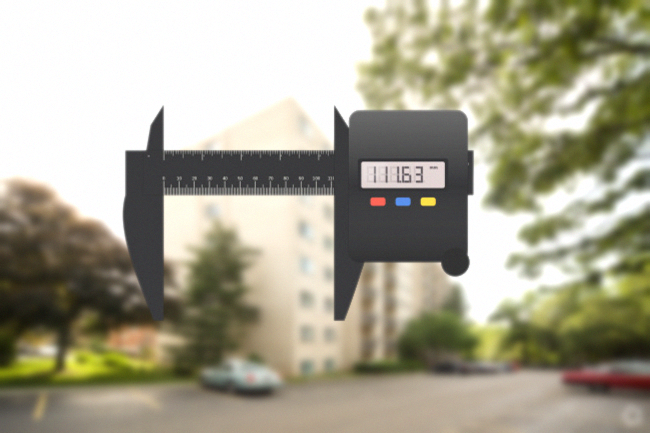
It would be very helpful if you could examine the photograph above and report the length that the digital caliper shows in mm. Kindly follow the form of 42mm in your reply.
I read 111.63mm
